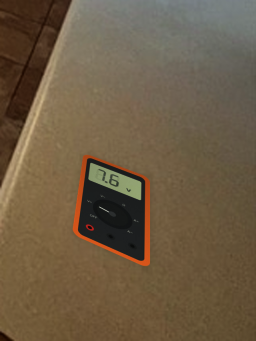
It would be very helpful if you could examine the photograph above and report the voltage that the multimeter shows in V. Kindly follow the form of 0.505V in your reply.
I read 7.6V
